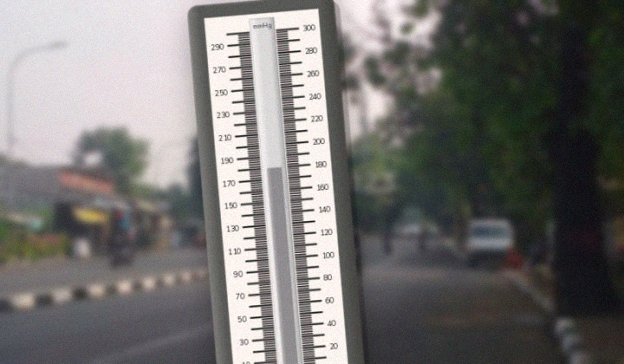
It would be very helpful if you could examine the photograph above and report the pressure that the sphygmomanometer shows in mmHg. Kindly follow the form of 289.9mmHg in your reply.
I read 180mmHg
